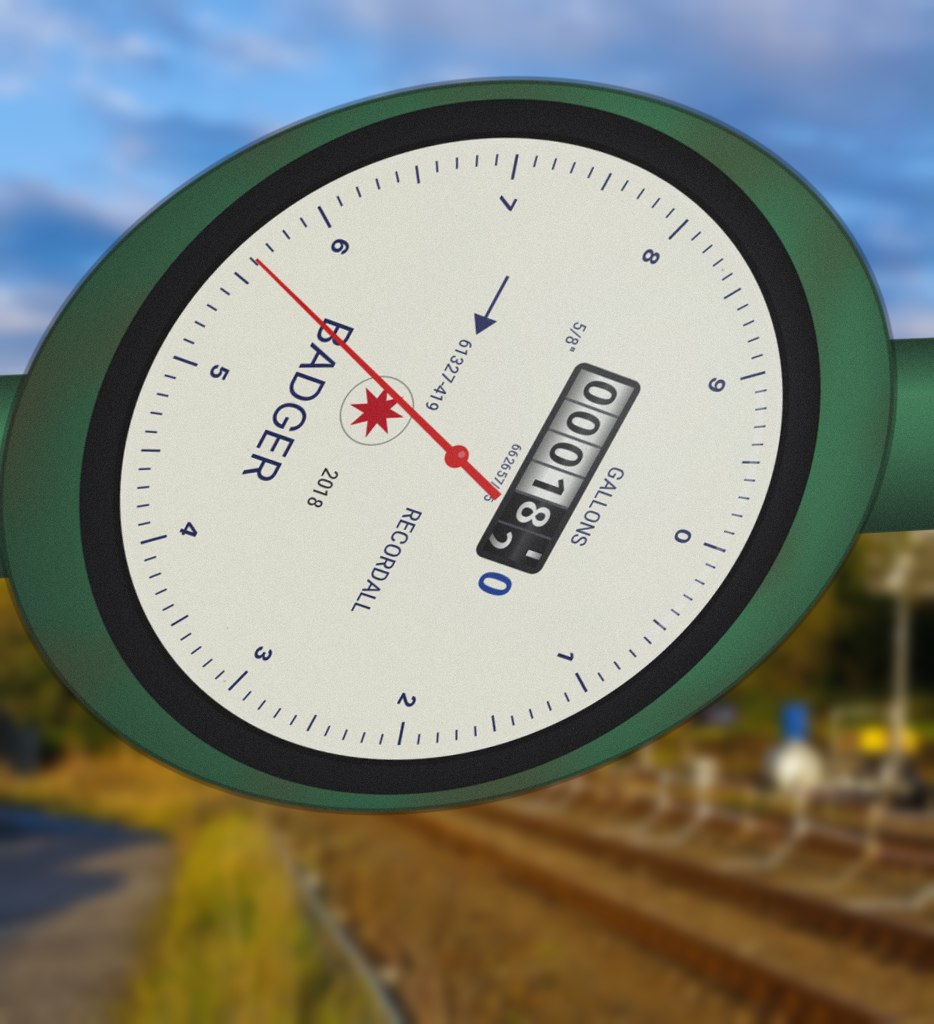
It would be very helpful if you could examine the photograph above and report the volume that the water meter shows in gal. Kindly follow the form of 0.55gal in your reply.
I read 1815.6gal
